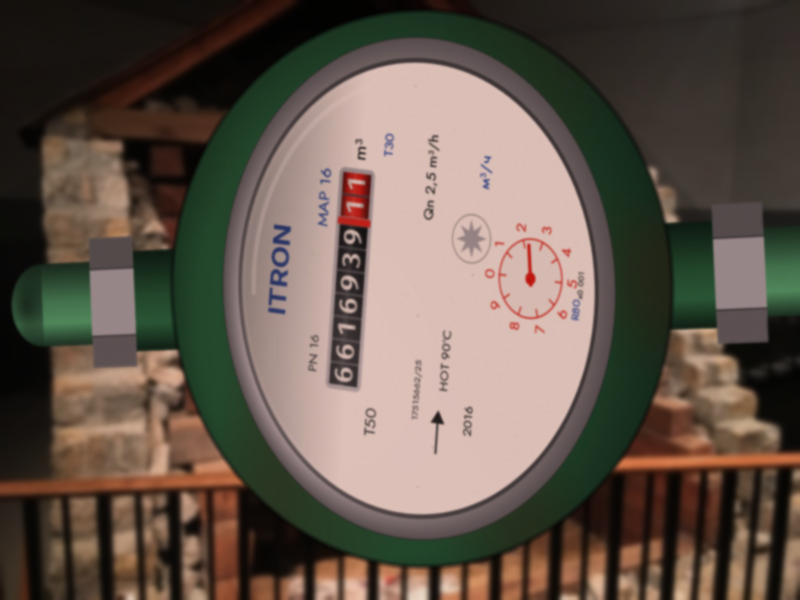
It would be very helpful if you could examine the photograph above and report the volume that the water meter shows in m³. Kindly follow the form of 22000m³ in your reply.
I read 6616939.112m³
